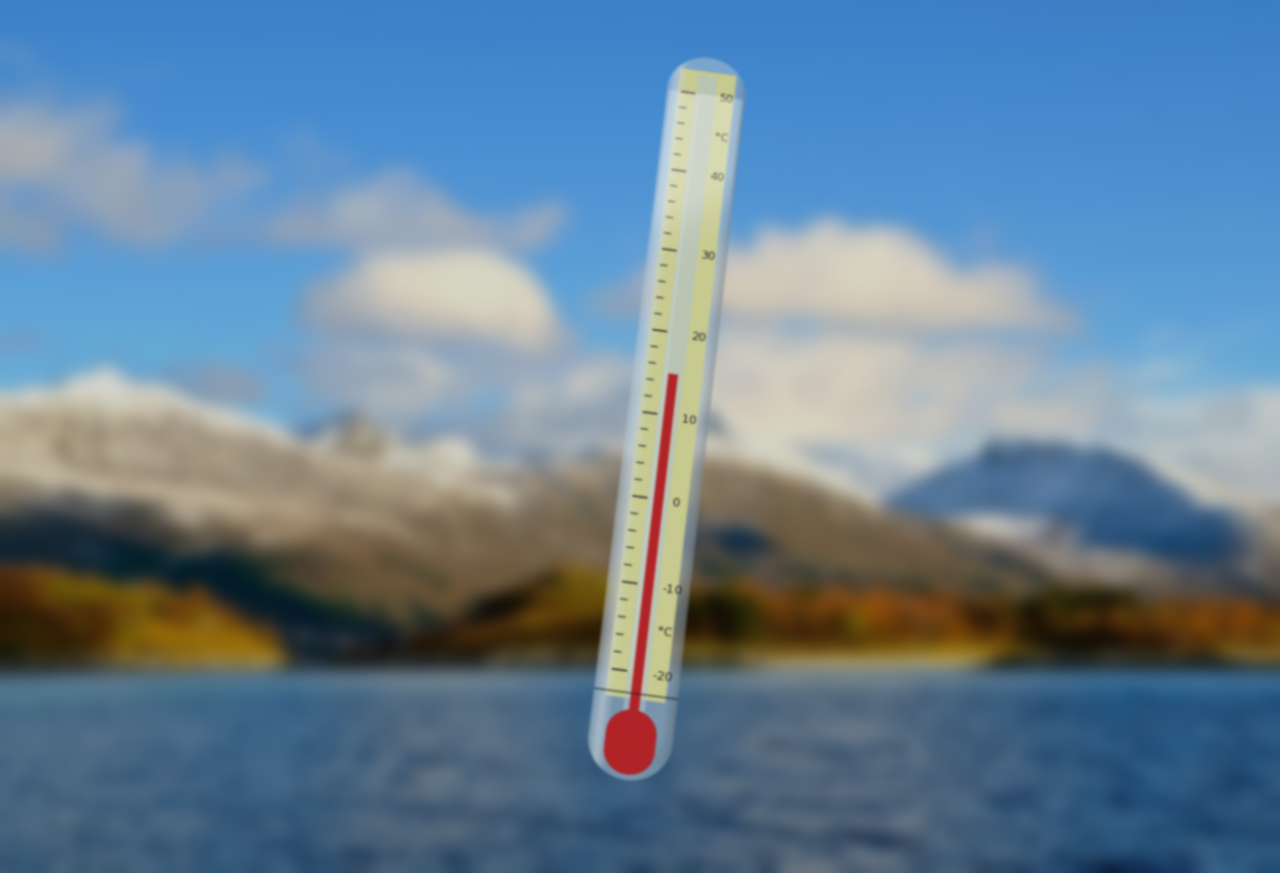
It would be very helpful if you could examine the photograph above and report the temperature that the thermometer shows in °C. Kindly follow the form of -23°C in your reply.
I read 15°C
